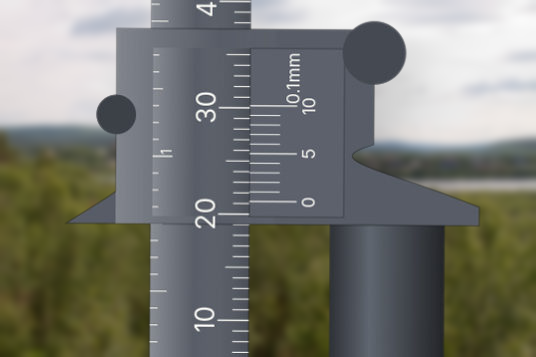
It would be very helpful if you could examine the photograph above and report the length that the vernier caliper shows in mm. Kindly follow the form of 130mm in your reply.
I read 21.2mm
